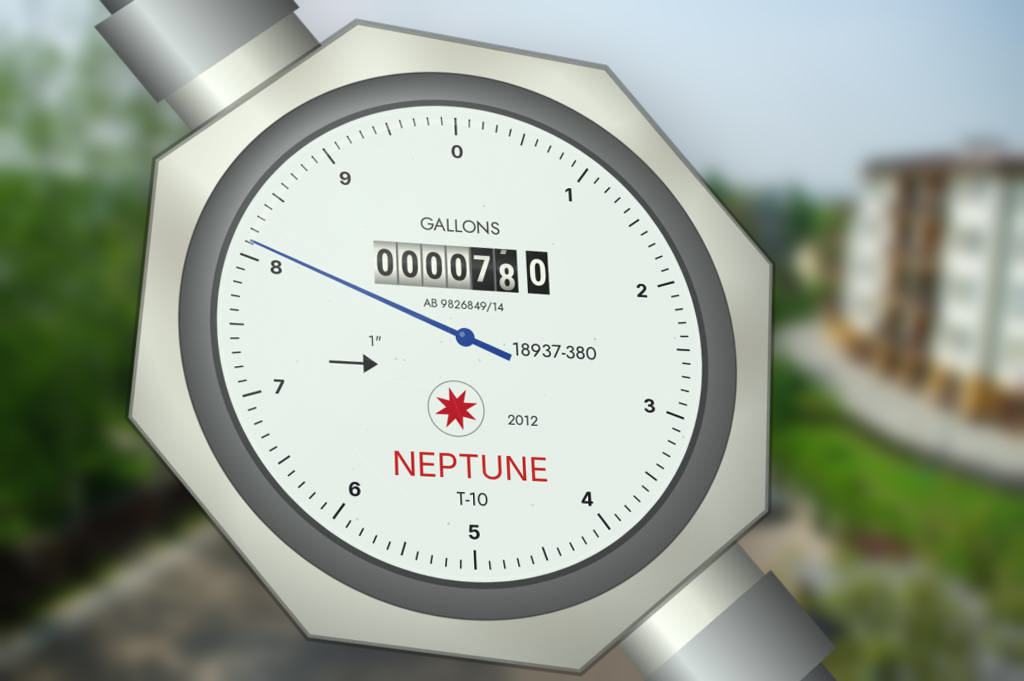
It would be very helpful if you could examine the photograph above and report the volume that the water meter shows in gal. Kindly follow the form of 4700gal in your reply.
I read 778.1gal
